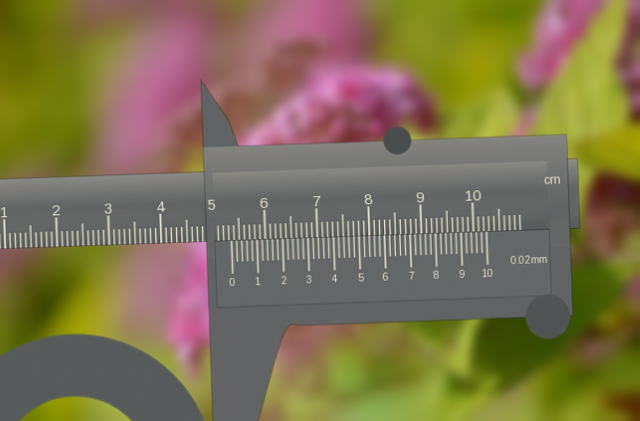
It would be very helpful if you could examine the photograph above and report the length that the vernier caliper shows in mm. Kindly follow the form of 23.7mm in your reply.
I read 53.5mm
